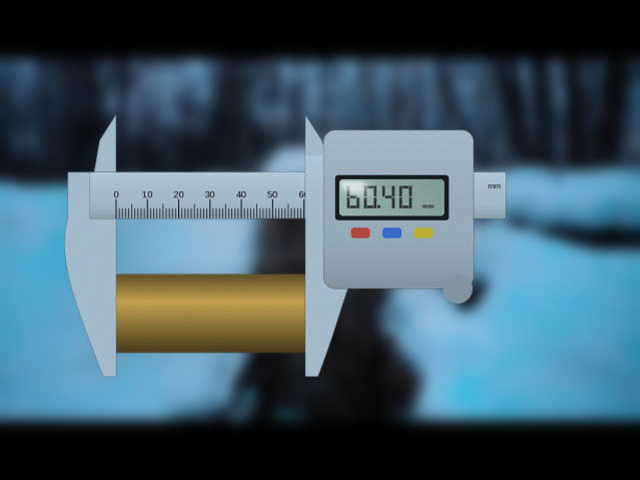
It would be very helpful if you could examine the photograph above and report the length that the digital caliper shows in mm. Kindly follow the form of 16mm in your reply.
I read 60.40mm
